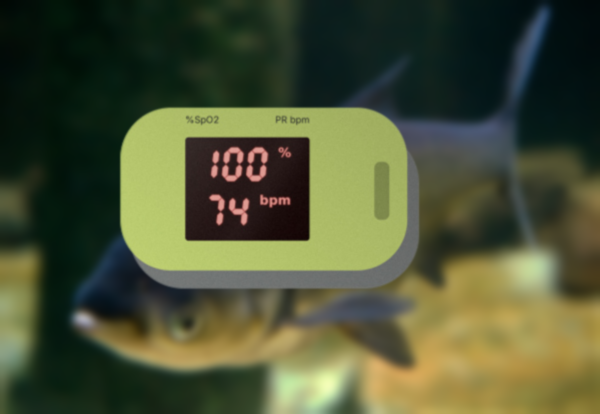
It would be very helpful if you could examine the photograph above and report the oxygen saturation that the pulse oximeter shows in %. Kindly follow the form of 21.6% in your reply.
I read 100%
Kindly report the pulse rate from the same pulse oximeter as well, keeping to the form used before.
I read 74bpm
